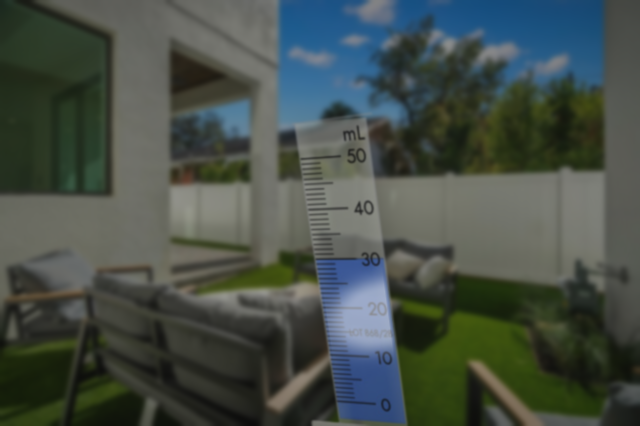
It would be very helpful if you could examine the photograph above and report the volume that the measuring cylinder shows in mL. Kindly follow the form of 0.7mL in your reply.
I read 30mL
